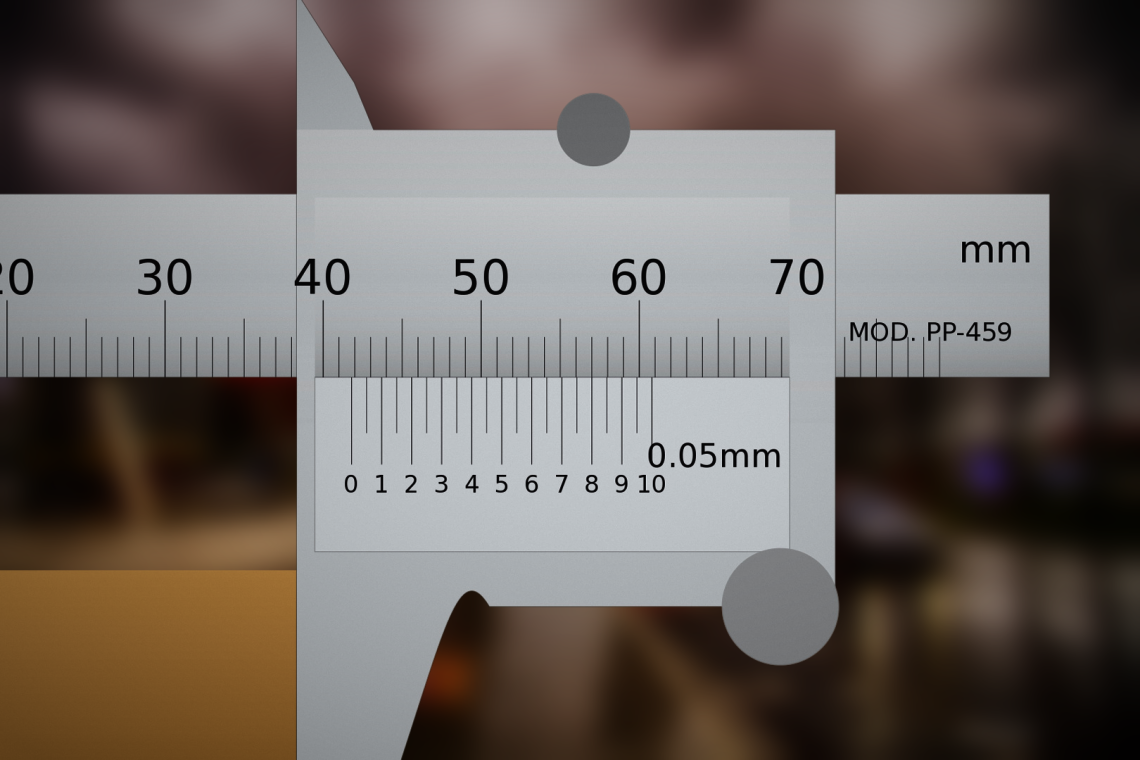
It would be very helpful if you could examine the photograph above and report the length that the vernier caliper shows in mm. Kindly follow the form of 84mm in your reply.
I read 41.8mm
